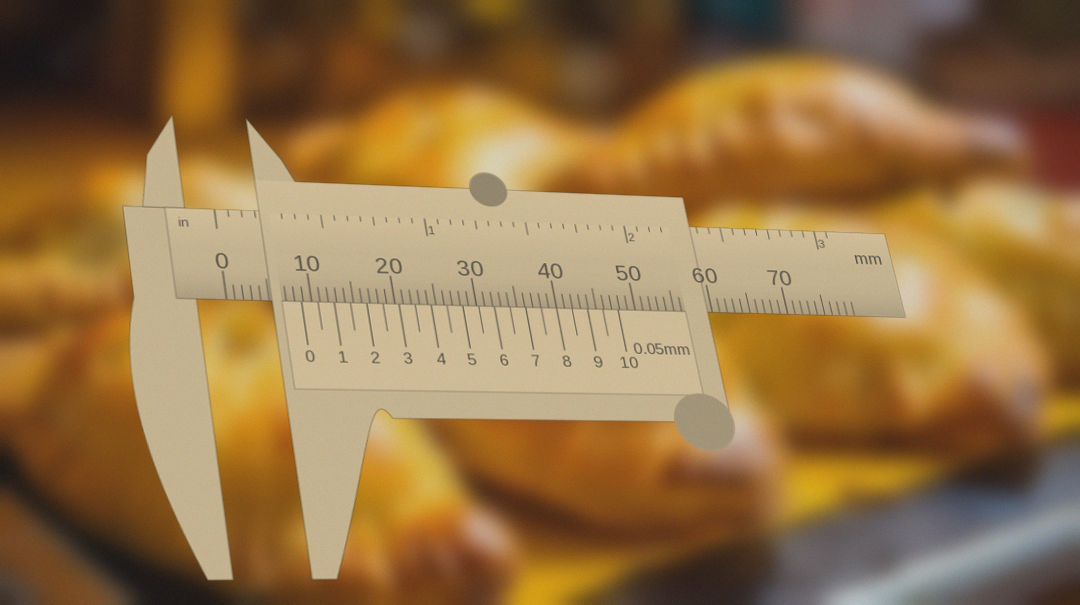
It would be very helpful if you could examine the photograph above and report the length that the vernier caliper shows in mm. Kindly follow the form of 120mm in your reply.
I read 8.8mm
